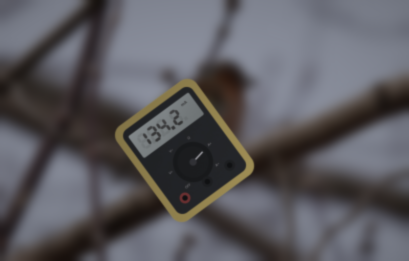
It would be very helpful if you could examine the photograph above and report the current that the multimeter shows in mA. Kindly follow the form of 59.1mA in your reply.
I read 134.2mA
